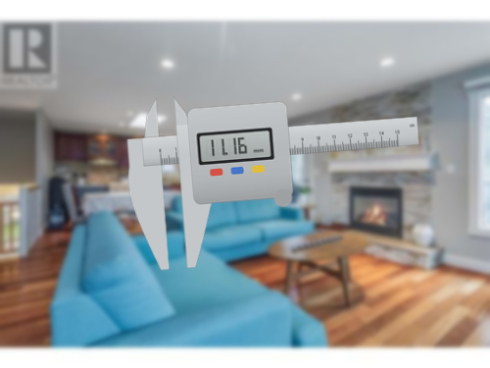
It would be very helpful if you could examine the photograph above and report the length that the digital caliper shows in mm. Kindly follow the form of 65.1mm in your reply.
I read 11.16mm
